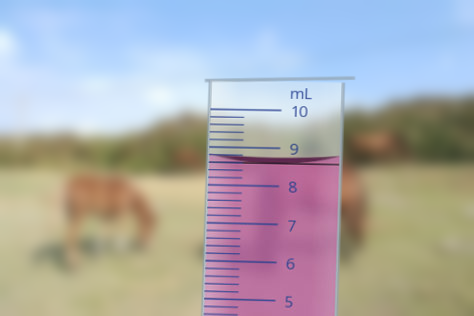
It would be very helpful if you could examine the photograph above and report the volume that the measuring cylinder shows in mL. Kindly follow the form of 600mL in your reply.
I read 8.6mL
